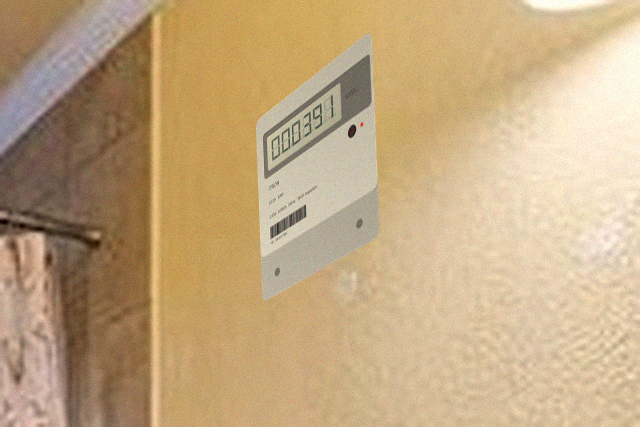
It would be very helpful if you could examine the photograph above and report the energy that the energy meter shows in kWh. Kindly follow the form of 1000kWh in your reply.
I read 391kWh
